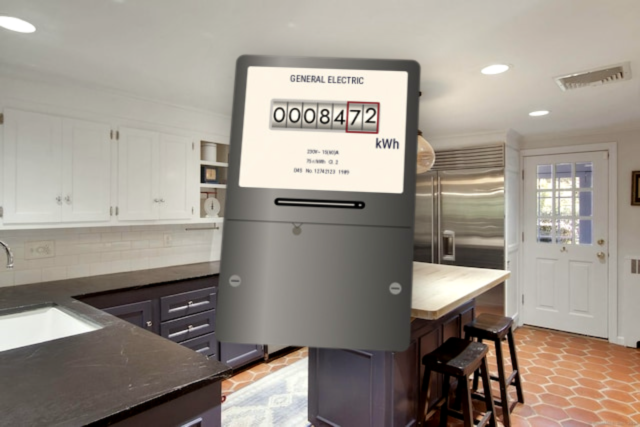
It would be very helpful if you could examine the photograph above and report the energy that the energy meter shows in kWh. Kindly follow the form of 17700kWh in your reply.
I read 84.72kWh
